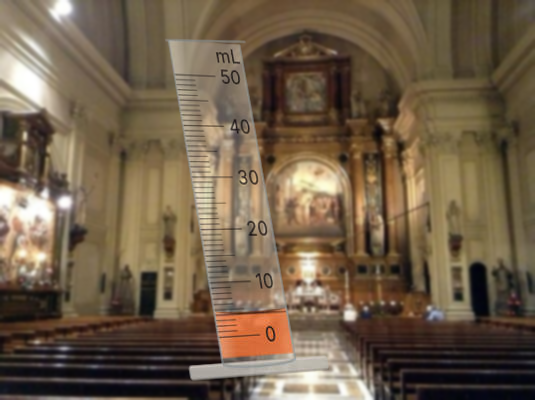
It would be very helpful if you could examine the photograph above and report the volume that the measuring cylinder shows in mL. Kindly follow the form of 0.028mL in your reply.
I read 4mL
